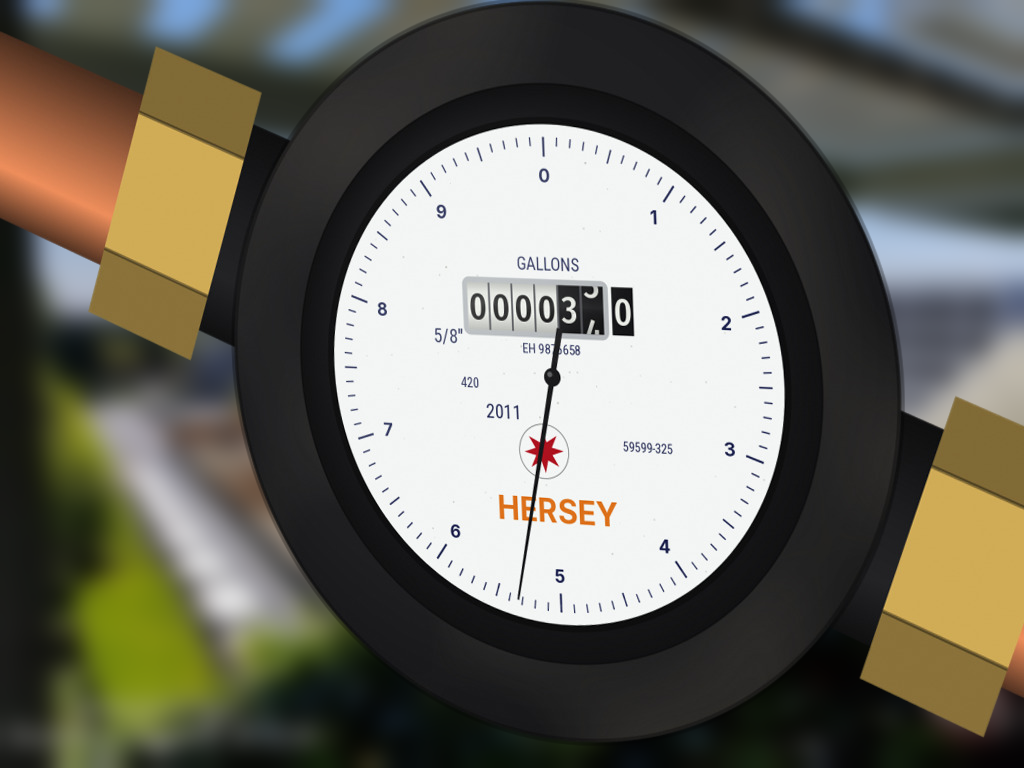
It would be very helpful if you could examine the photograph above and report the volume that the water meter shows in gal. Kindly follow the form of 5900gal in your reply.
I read 335.3gal
